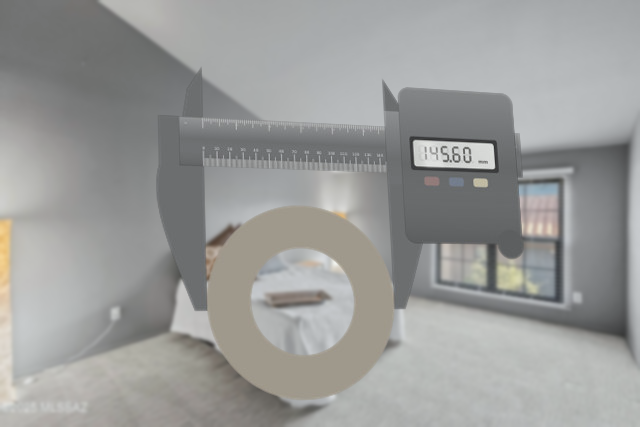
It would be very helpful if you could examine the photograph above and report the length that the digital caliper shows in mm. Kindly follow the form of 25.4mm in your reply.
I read 145.60mm
